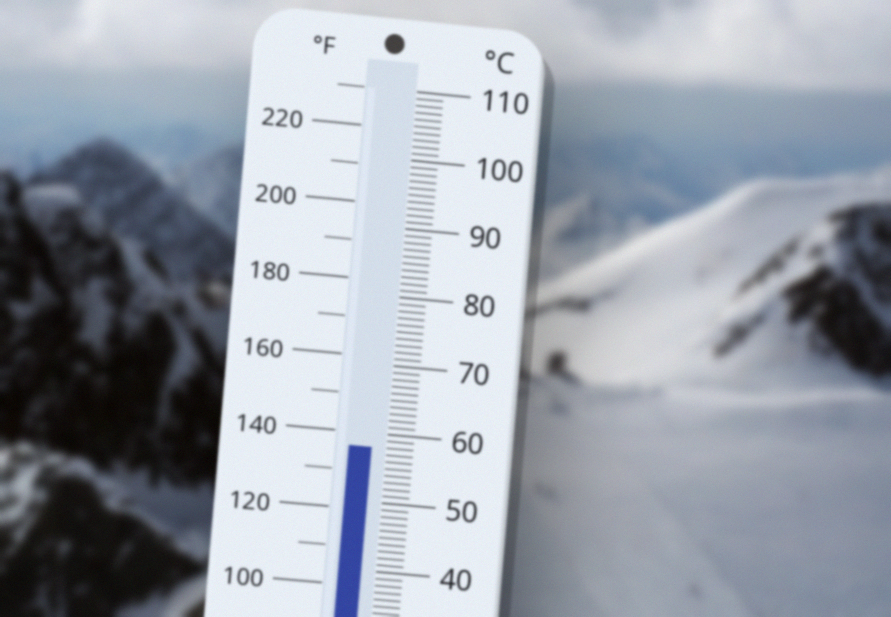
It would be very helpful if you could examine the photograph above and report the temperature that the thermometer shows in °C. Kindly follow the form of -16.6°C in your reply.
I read 58°C
